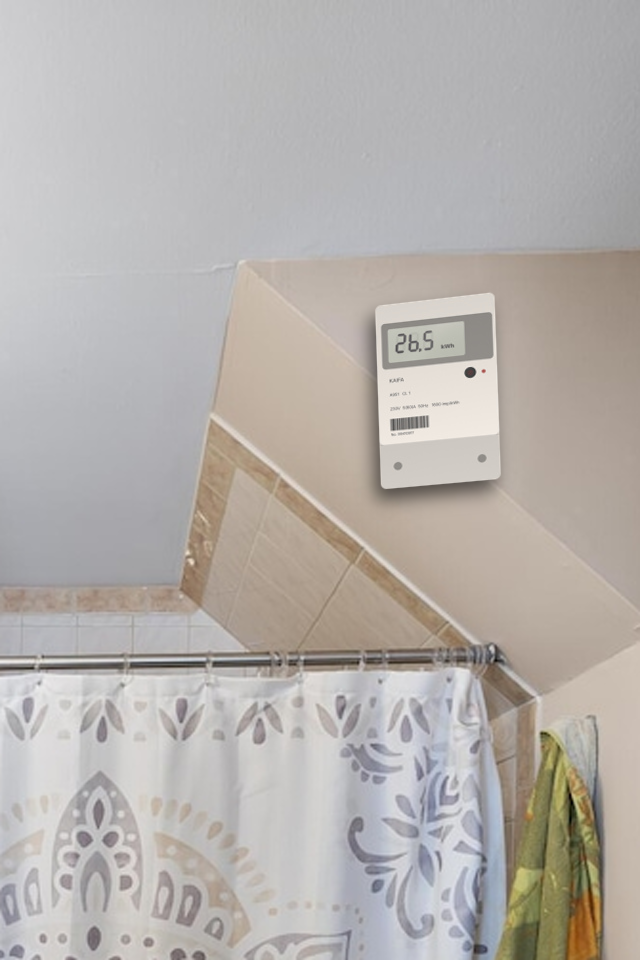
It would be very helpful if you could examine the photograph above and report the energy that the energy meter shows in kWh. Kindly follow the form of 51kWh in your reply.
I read 26.5kWh
